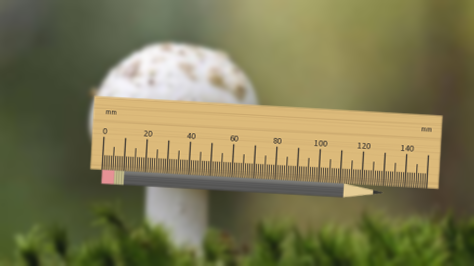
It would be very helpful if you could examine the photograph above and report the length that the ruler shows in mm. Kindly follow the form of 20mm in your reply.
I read 130mm
